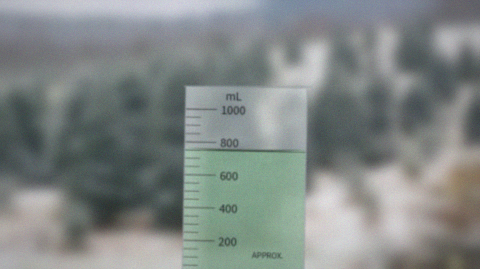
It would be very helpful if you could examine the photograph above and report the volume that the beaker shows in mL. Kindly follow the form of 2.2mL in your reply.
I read 750mL
